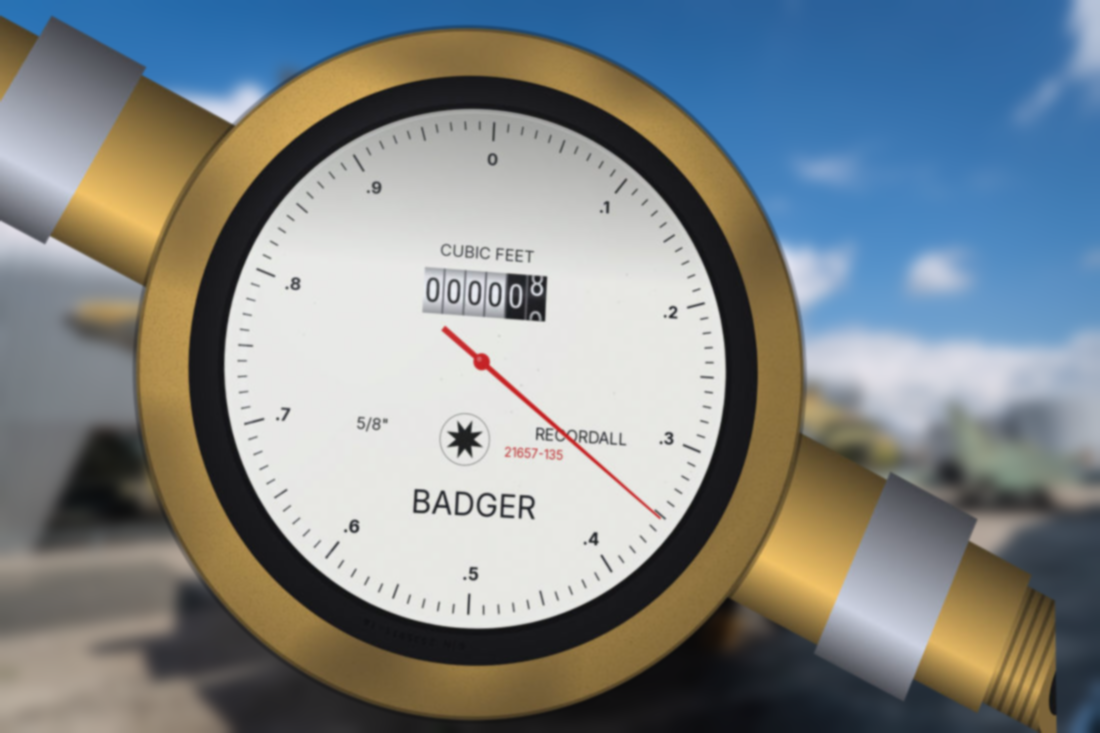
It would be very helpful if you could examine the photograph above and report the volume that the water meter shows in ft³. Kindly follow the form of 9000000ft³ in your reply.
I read 8.35ft³
